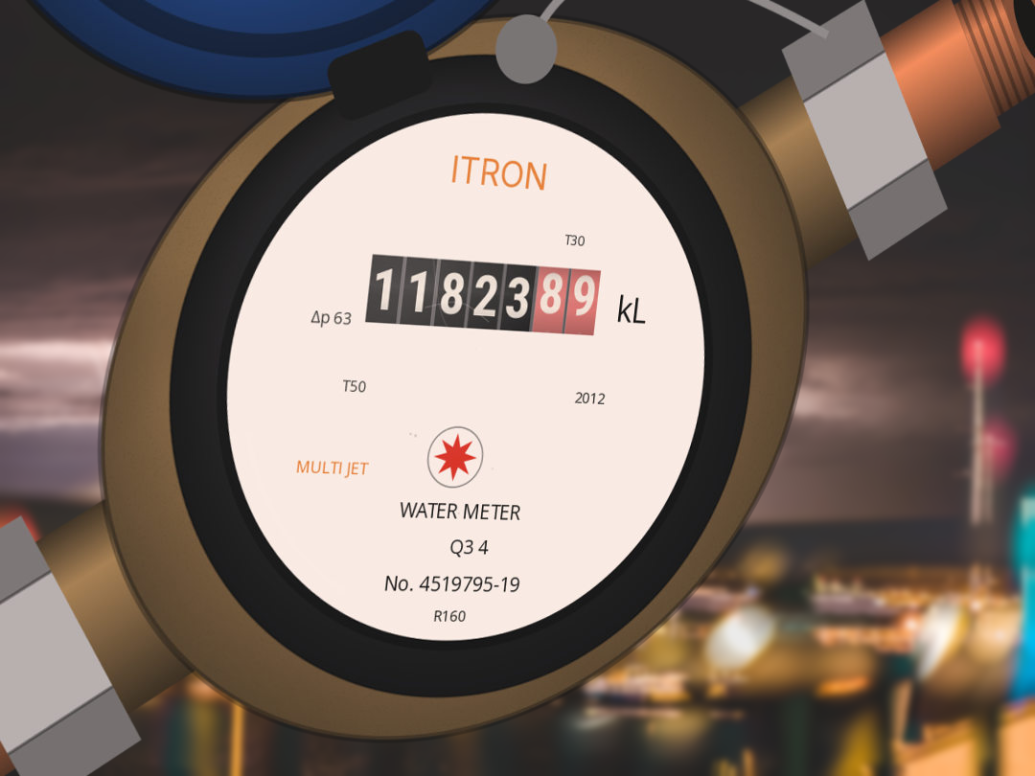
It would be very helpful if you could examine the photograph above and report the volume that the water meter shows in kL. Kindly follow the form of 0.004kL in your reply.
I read 11823.89kL
